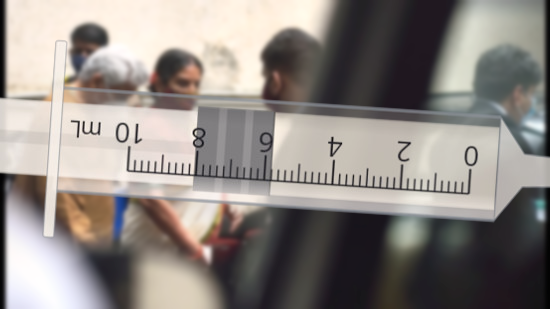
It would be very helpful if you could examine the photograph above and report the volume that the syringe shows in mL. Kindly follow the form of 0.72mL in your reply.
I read 5.8mL
